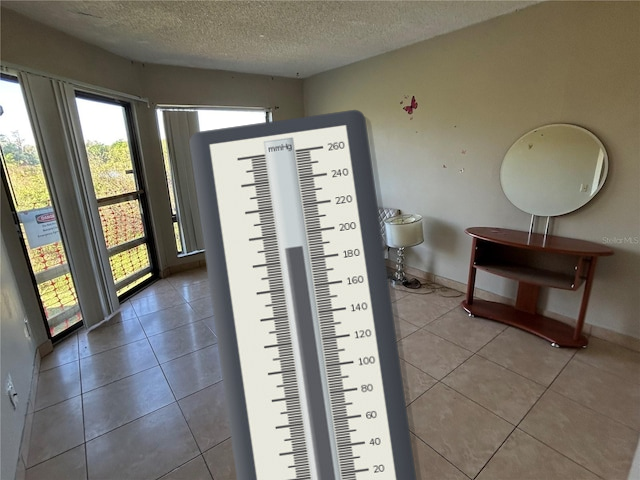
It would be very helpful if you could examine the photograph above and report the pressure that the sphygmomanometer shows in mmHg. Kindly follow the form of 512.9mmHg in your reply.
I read 190mmHg
